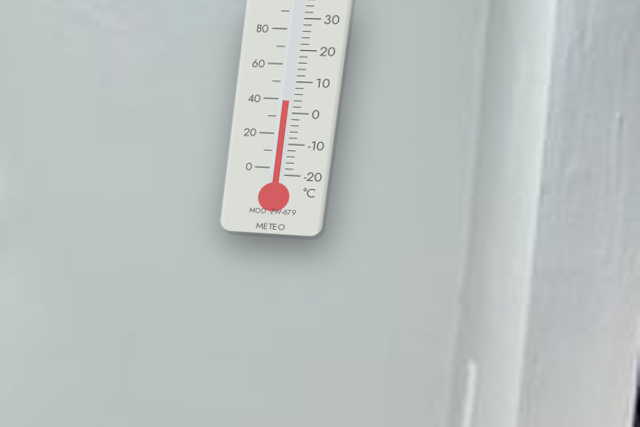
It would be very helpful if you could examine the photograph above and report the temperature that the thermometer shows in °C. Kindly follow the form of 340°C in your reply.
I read 4°C
